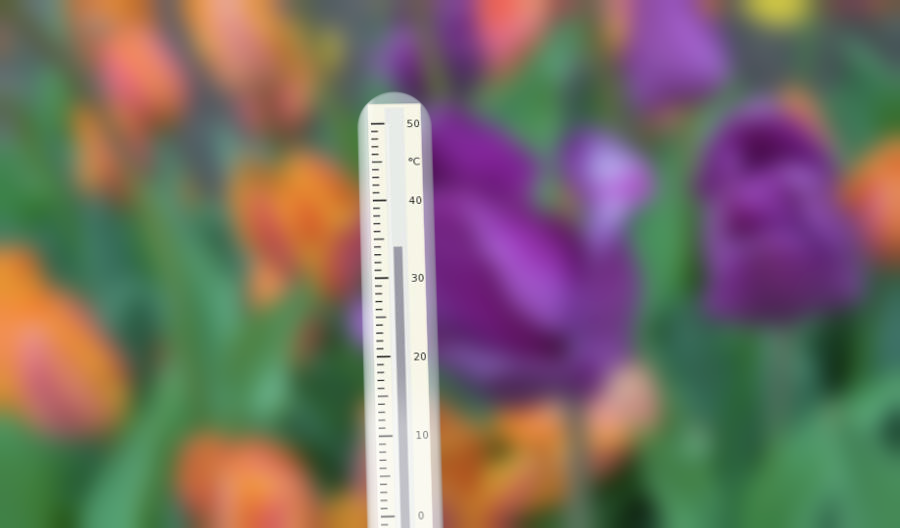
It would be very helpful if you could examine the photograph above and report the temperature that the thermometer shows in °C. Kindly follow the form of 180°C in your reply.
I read 34°C
